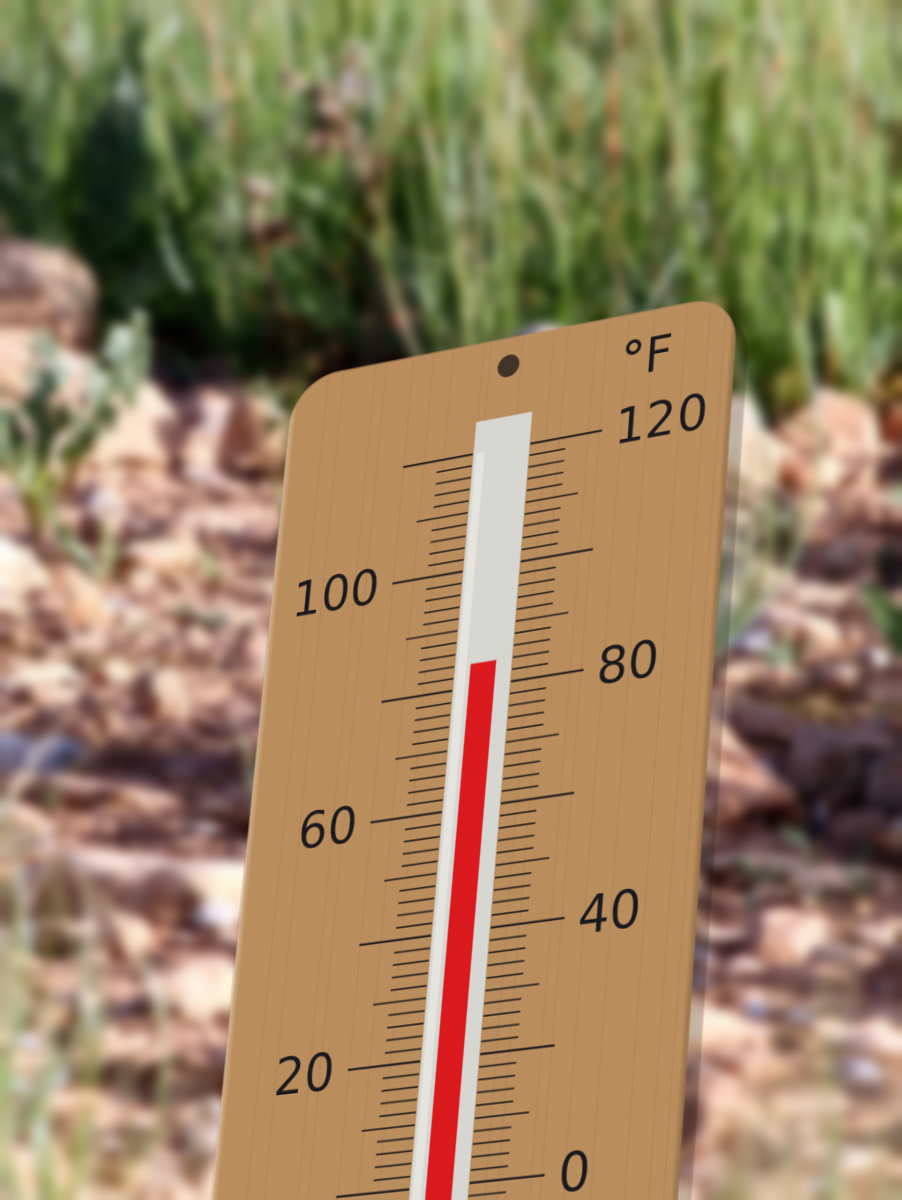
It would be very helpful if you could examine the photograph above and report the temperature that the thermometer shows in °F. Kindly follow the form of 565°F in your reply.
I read 84°F
